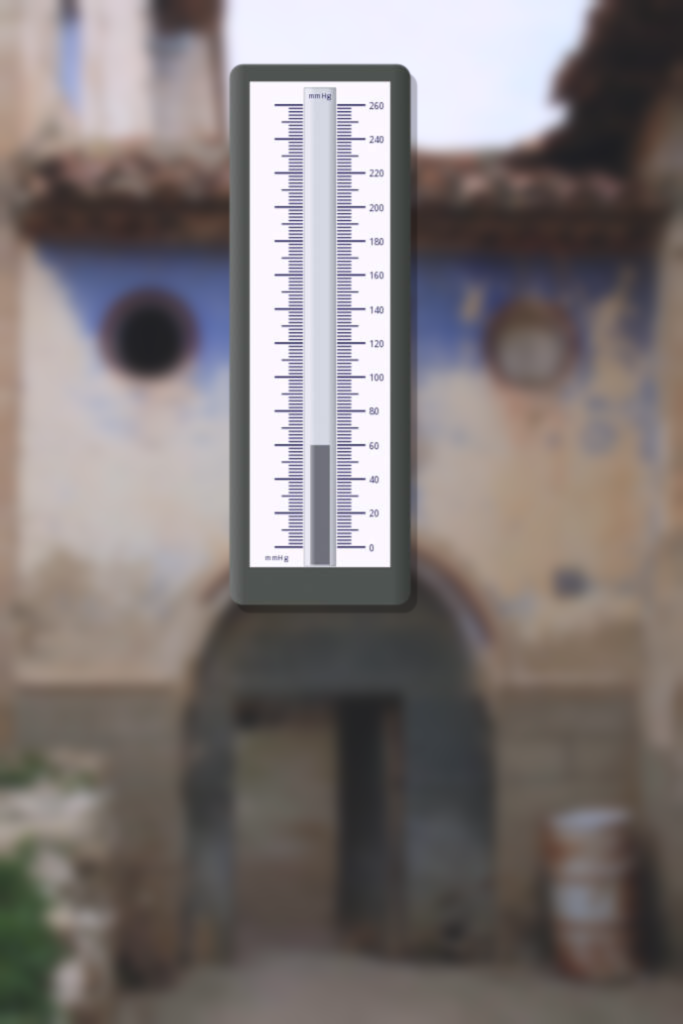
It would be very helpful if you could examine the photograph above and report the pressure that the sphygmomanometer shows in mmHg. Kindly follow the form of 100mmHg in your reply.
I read 60mmHg
